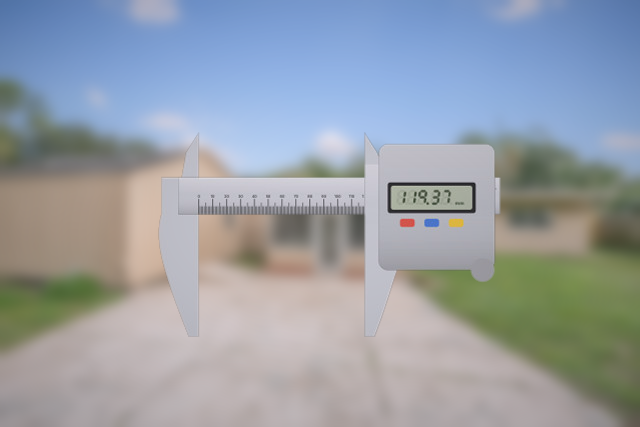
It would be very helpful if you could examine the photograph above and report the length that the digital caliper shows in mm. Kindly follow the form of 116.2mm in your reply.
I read 119.37mm
